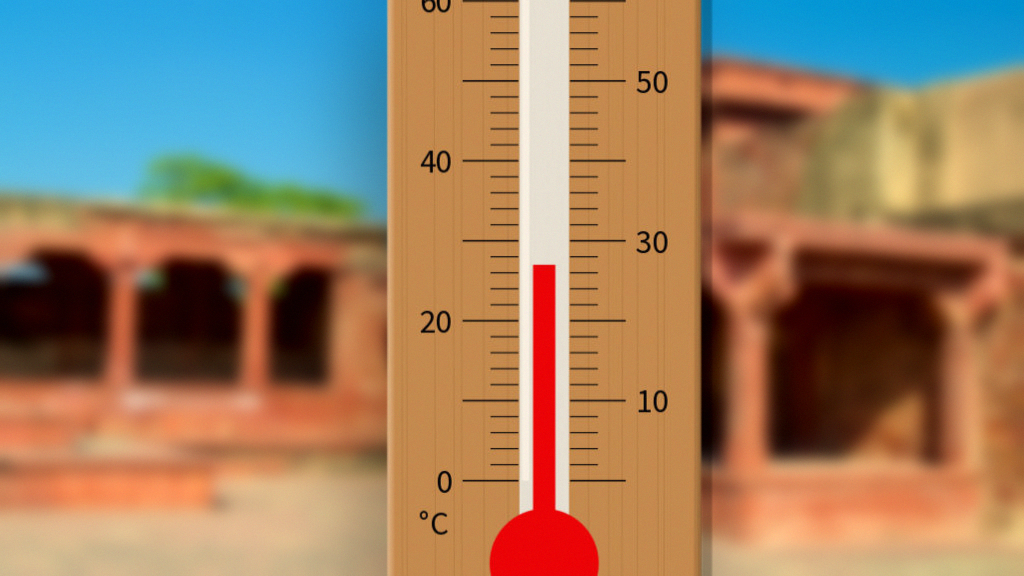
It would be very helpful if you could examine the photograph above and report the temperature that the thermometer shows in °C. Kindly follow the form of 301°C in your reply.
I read 27°C
